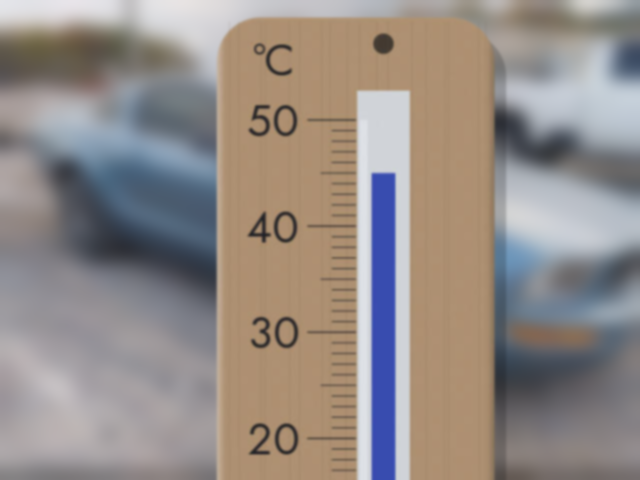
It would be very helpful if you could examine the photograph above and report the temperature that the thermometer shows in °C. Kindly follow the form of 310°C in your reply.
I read 45°C
